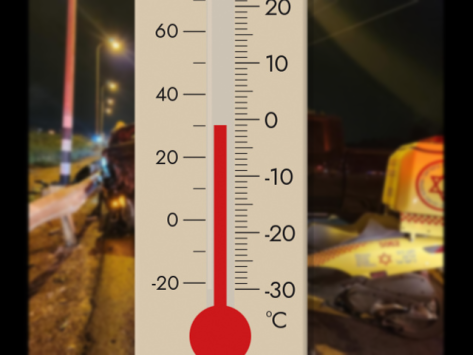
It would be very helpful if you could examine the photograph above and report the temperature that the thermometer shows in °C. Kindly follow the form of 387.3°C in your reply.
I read -1°C
